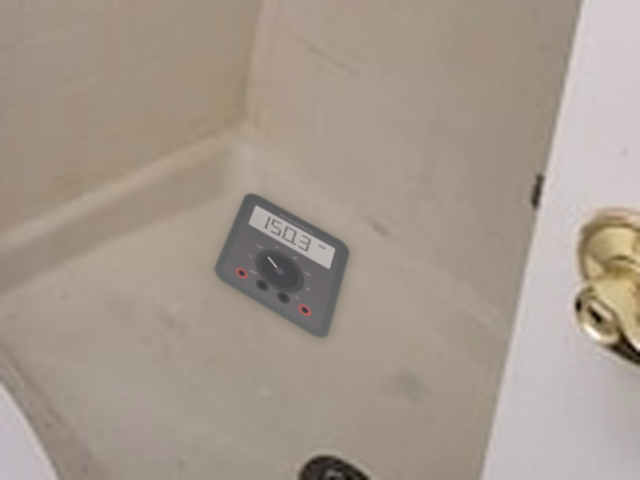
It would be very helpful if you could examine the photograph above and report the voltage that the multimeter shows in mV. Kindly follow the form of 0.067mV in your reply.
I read 150.3mV
